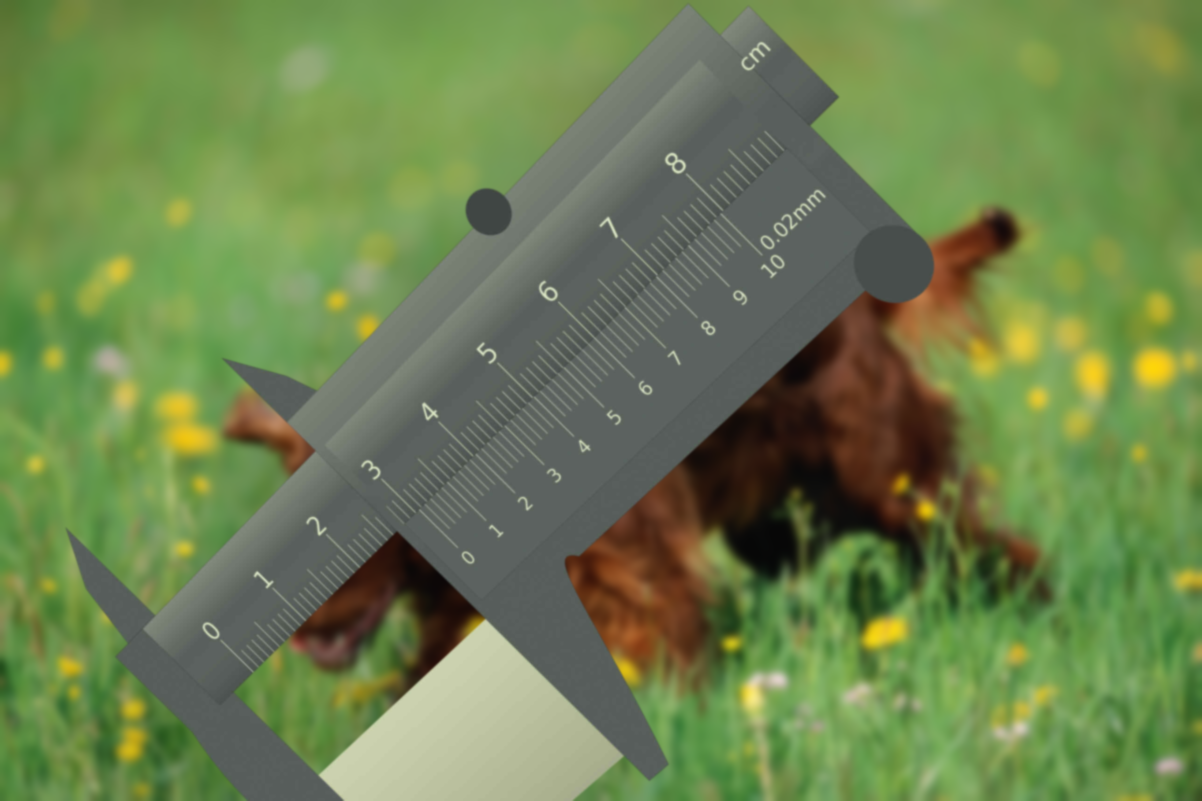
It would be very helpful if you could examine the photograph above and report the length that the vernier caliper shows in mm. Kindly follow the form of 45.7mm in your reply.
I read 30.6mm
